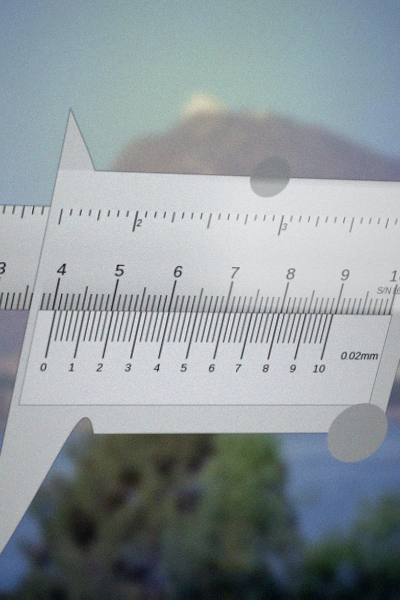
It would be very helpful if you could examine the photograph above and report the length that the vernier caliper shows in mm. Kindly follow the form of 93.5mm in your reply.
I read 40.5mm
